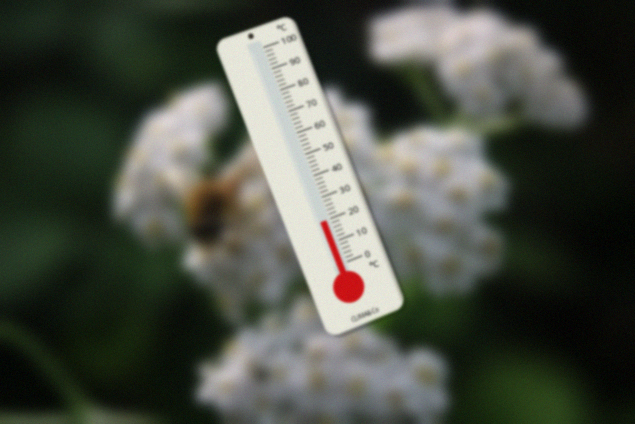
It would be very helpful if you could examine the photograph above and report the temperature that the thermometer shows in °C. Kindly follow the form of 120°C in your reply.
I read 20°C
